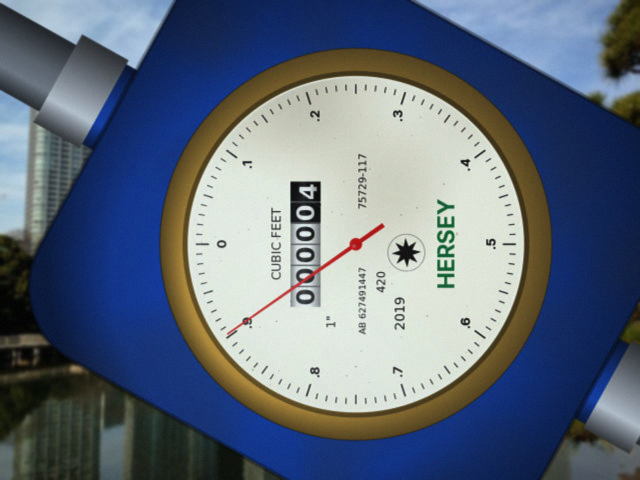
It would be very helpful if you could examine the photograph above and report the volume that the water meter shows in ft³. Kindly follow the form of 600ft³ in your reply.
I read 3.90ft³
